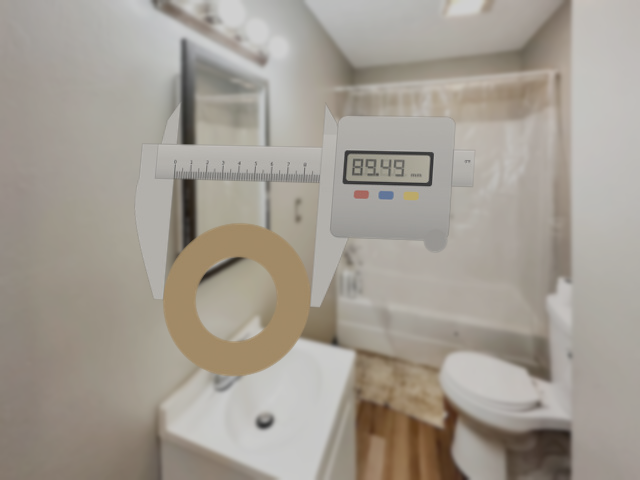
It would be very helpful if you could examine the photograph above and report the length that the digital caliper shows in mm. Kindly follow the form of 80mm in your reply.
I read 89.49mm
